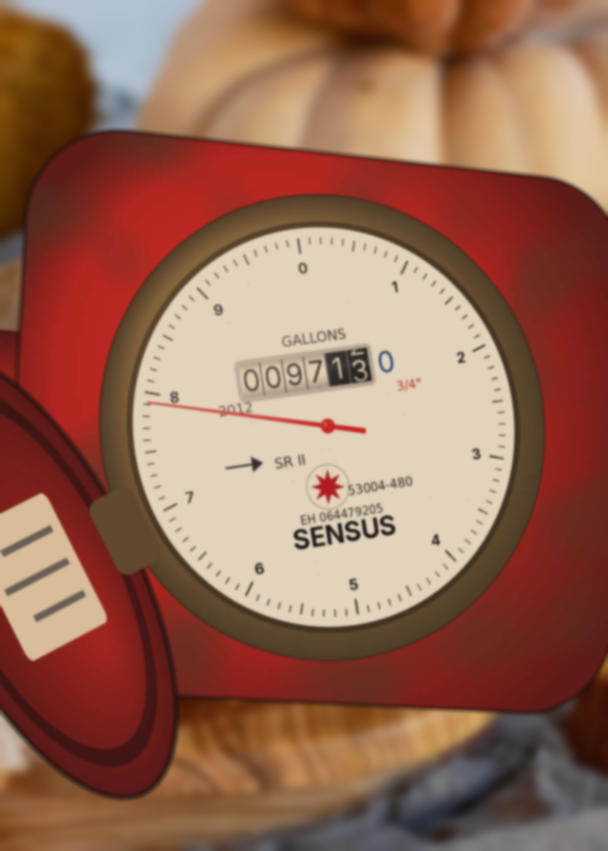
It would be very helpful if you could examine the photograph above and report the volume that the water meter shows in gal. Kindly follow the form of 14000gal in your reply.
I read 97127.9gal
